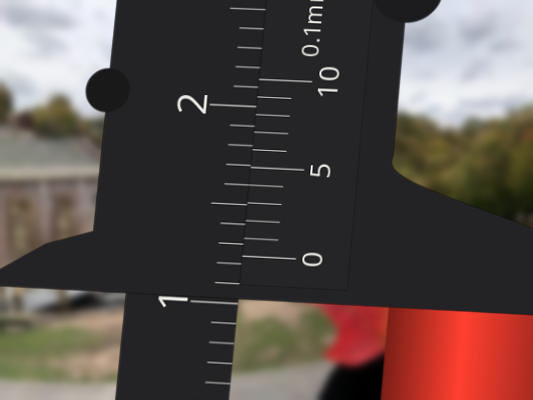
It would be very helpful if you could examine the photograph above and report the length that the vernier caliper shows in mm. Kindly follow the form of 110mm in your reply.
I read 12.4mm
